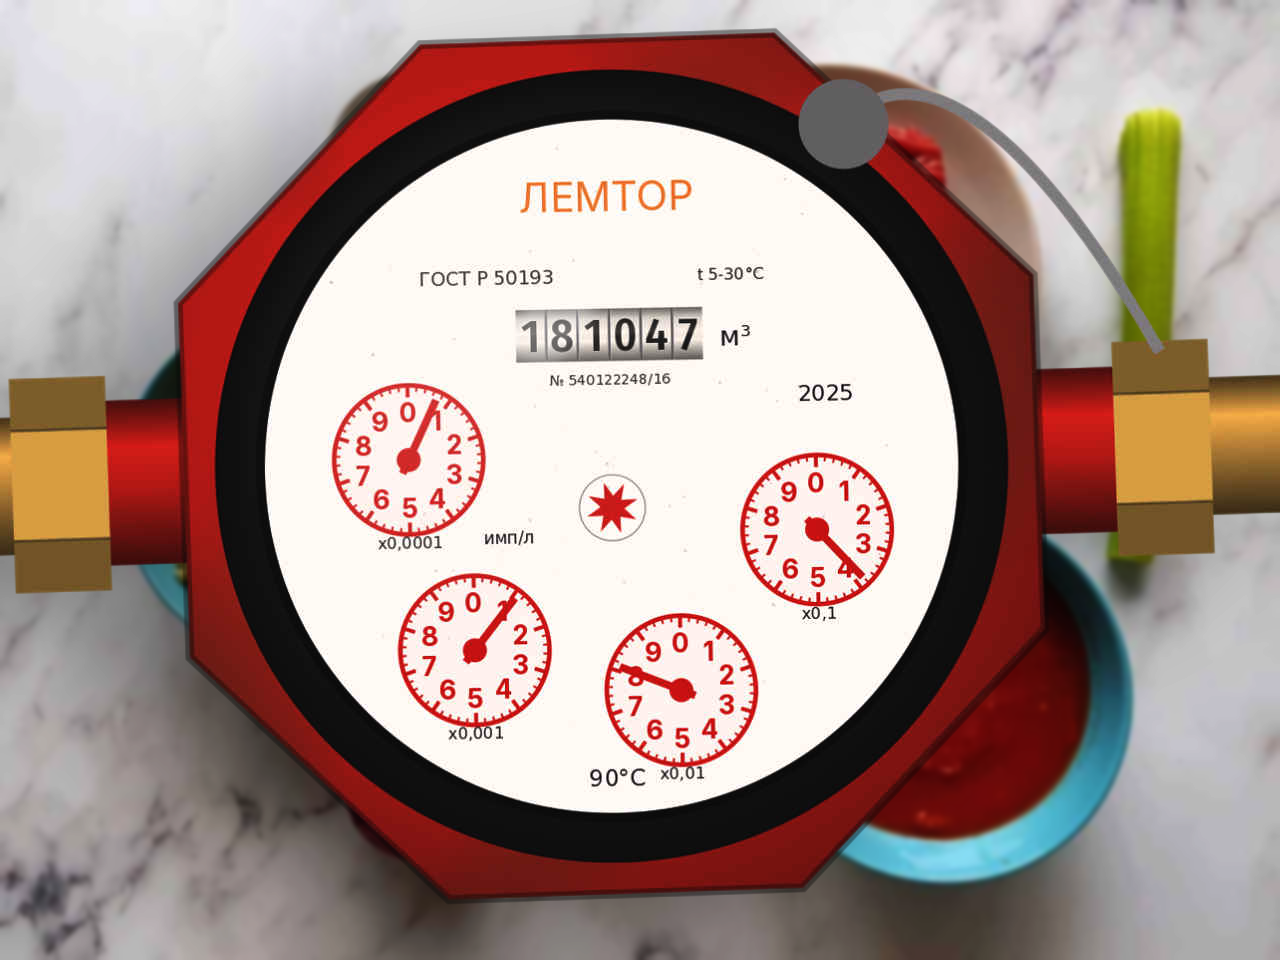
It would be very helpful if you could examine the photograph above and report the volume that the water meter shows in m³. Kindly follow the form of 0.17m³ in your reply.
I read 181047.3810m³
